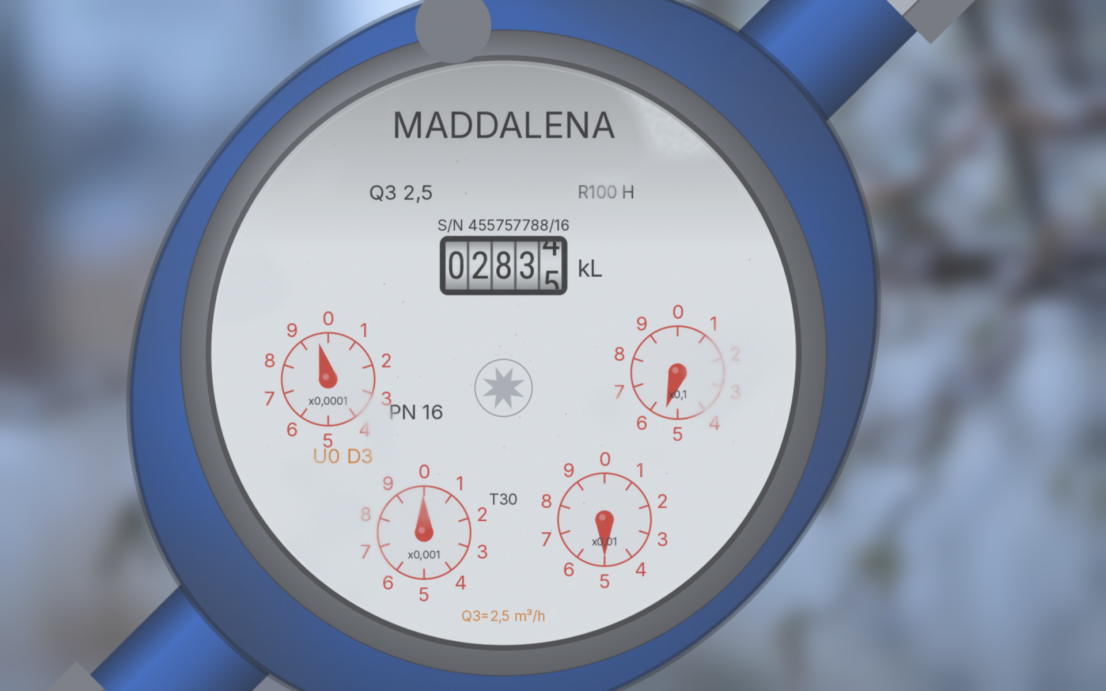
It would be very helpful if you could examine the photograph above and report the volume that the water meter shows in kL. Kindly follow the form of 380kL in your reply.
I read 2834.5499kL
